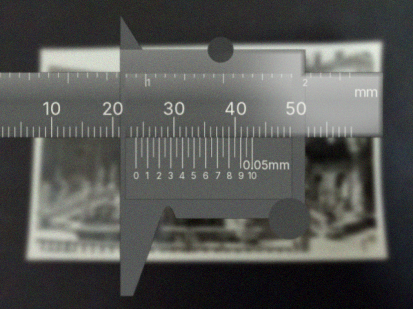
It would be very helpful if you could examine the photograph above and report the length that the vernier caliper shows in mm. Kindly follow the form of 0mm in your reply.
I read 23.8mm
